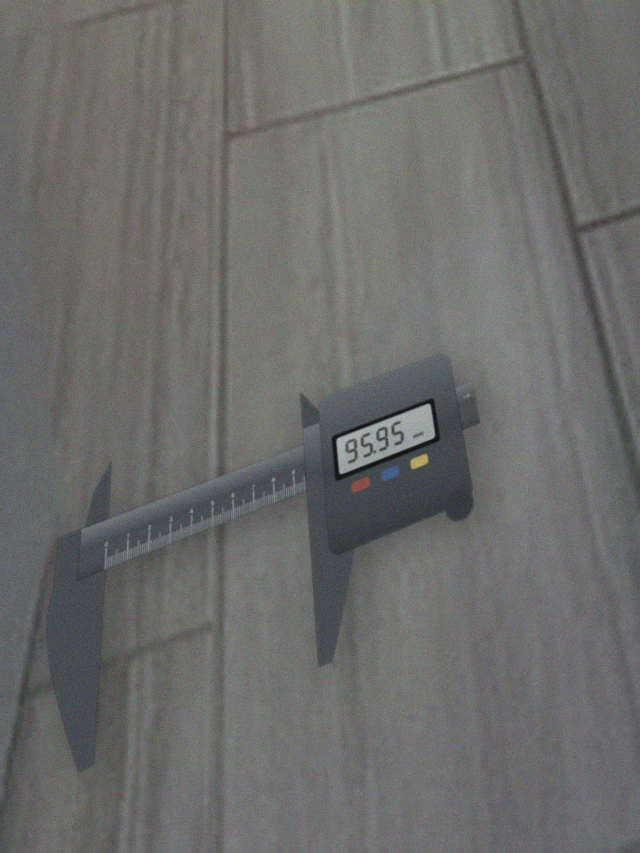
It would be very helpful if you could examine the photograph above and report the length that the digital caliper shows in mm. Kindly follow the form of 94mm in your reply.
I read 95.95mm
